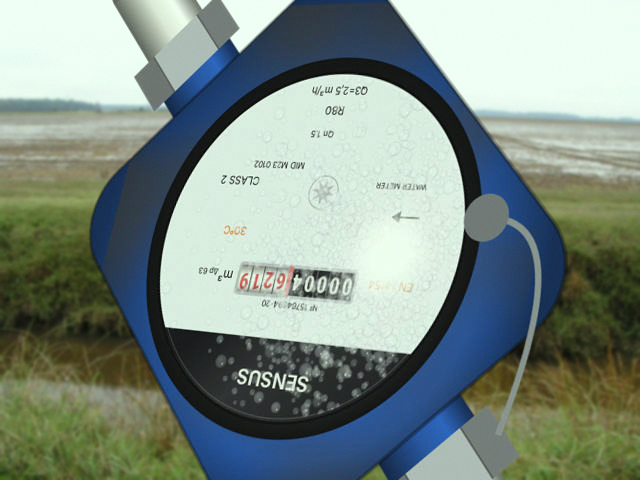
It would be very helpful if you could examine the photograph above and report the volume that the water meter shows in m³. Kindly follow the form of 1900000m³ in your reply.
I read 4.6219m³
